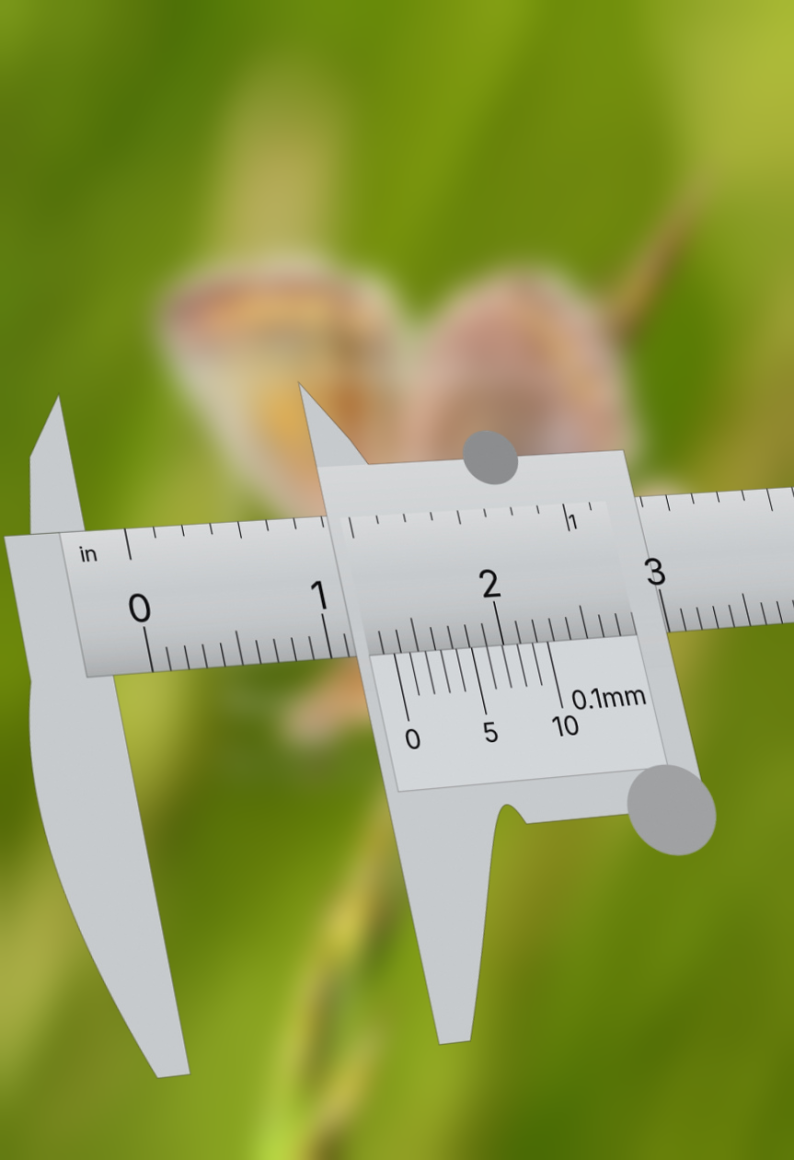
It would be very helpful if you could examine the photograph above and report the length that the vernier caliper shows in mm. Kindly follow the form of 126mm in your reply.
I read 13.6mm
